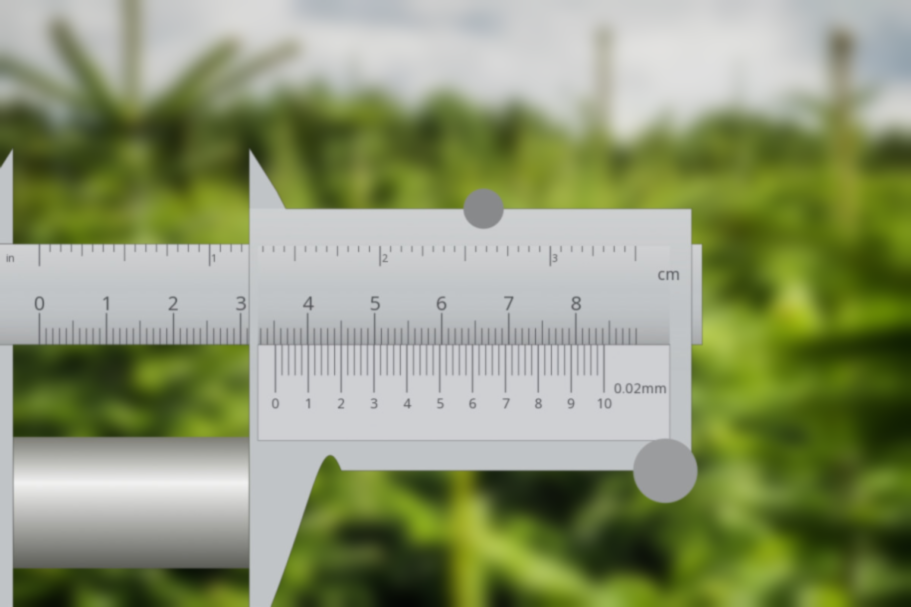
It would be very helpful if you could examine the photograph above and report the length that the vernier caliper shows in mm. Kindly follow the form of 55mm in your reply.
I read 35.2mm
